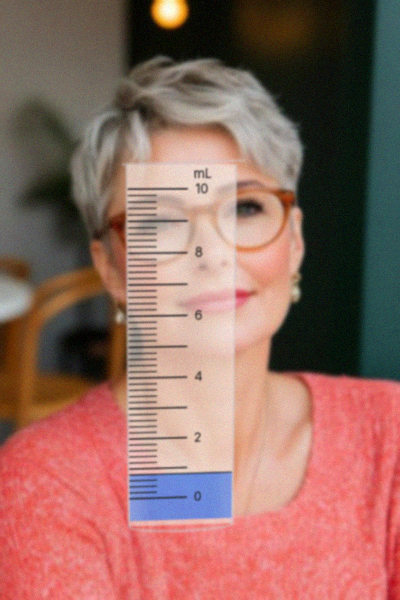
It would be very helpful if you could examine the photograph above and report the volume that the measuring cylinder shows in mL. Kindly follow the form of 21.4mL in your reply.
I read 0.8mL
